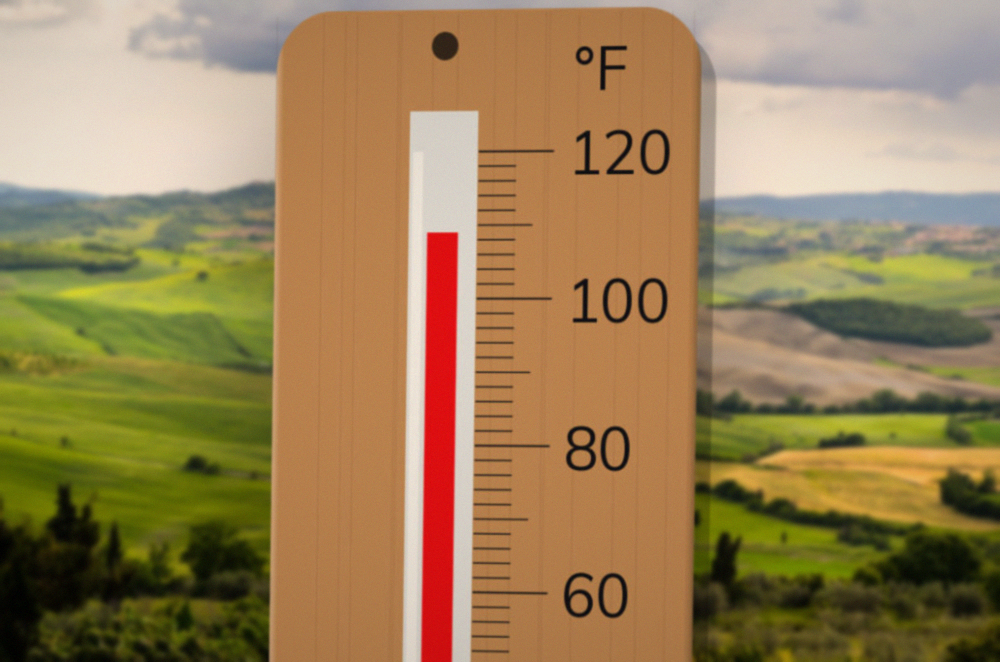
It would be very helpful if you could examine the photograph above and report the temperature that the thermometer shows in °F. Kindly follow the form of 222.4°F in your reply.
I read 109°F
